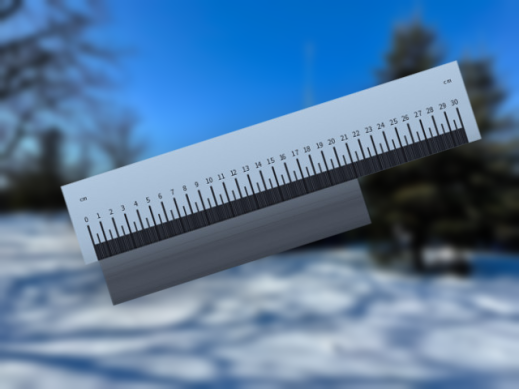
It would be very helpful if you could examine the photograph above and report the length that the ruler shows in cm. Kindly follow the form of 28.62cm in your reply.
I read 21cm
